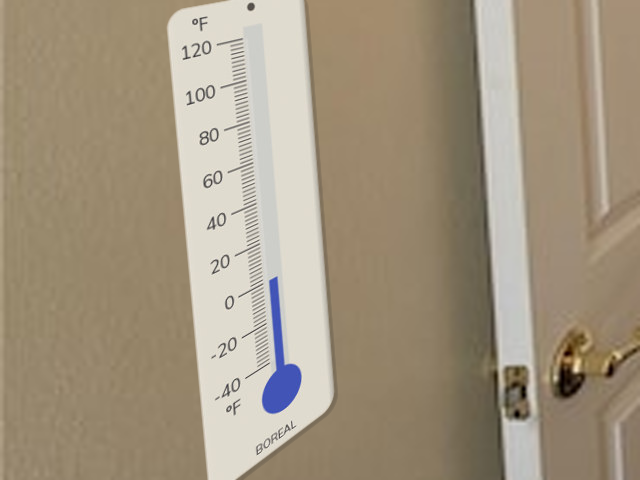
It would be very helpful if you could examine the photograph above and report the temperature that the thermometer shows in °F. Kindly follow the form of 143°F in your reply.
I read 0°F
